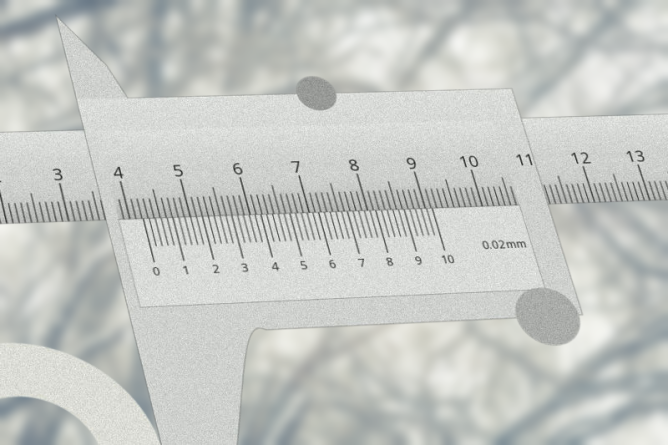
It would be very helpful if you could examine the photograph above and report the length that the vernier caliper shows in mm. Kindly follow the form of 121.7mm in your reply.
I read 42.2mm
